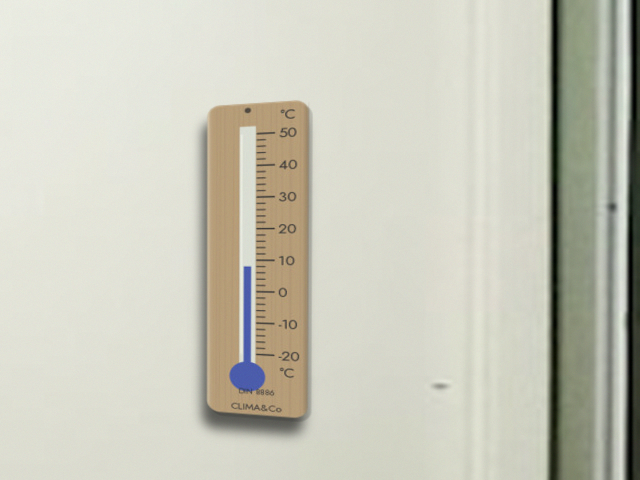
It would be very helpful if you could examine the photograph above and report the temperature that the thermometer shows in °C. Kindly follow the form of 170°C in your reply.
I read 8°C
